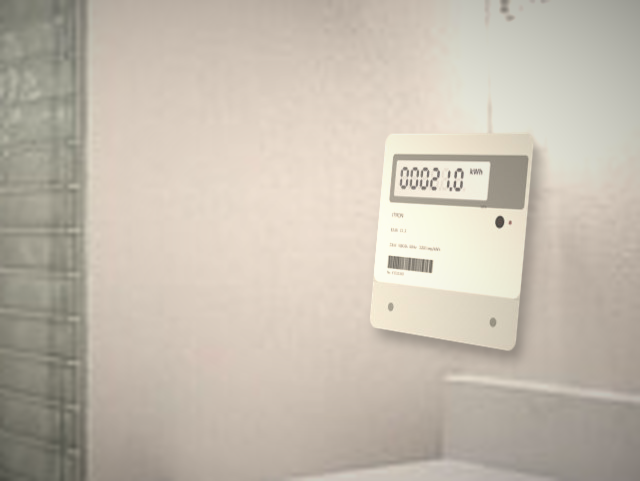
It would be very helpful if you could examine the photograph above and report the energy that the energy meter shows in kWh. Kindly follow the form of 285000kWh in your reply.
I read 21.0kWh
